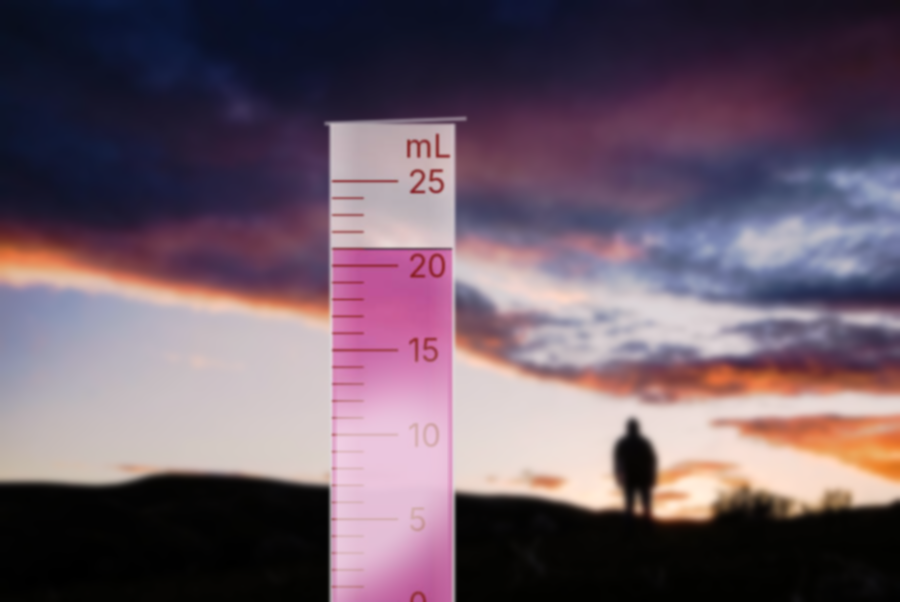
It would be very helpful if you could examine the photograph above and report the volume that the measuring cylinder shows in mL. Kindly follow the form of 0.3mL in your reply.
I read 21mL
